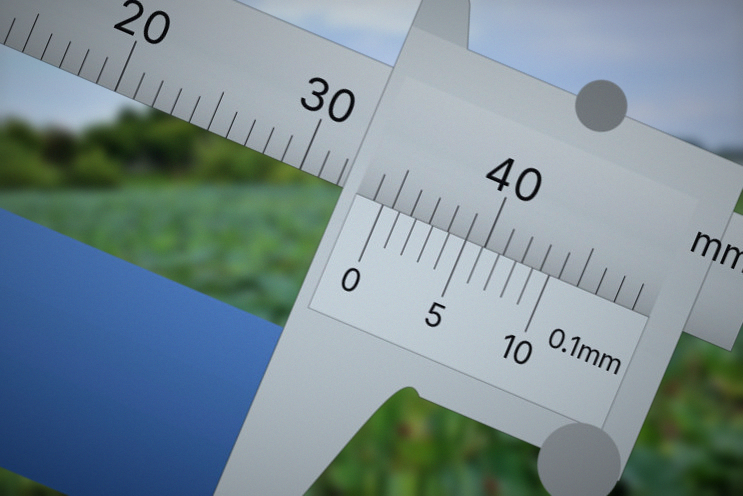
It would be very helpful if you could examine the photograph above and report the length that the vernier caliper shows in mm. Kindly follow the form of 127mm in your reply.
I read 34.5mm
